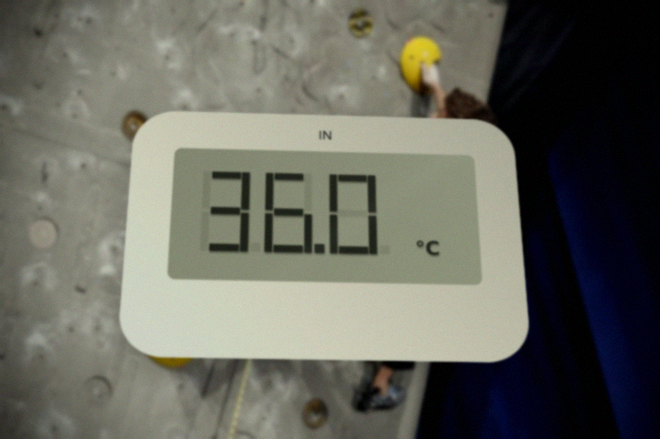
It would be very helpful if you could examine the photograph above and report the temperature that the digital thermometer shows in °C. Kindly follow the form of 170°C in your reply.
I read 36.0°C
